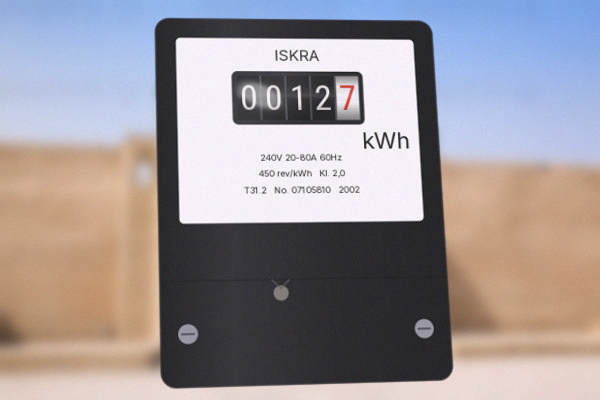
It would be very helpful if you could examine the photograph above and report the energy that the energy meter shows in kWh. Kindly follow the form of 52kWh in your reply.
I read 12.7kWh
